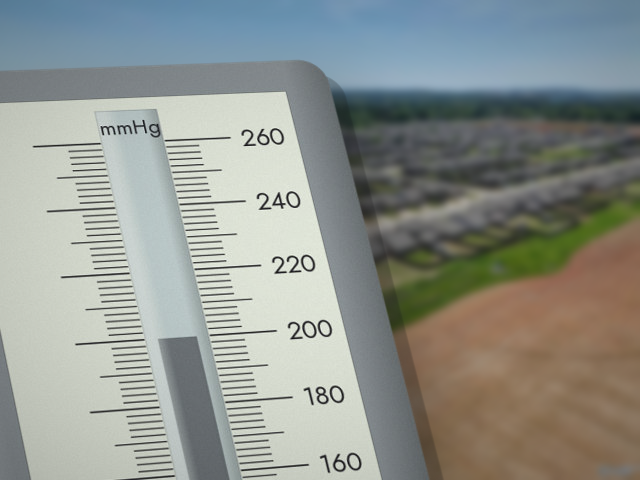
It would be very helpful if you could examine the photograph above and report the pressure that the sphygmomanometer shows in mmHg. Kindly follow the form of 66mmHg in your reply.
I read 200mmHg
